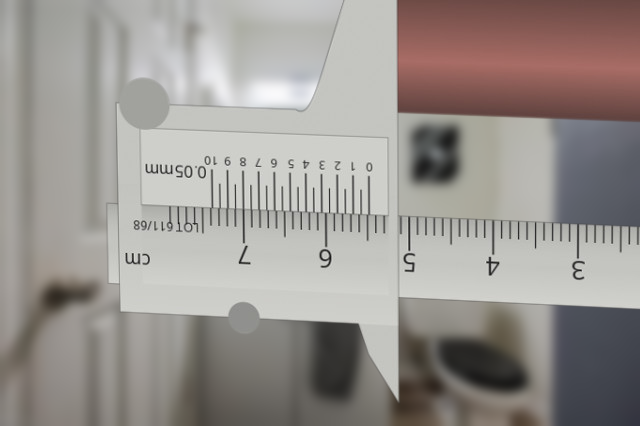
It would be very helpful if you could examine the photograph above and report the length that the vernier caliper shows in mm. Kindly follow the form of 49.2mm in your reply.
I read 54.8mm
